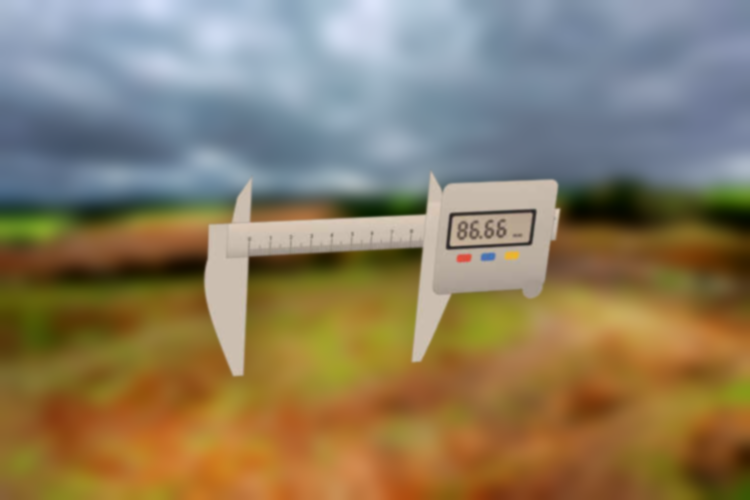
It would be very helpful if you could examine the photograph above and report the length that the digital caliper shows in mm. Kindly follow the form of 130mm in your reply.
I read 86.66mm
